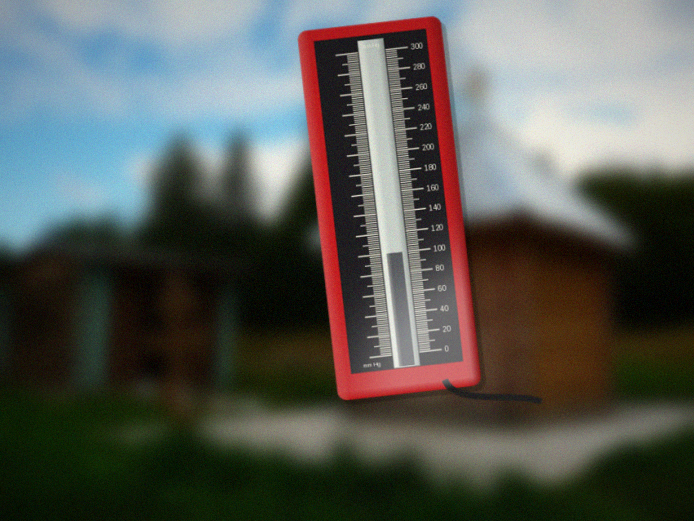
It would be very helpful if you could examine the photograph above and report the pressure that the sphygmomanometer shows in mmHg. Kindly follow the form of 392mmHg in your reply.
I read 100mmHg
